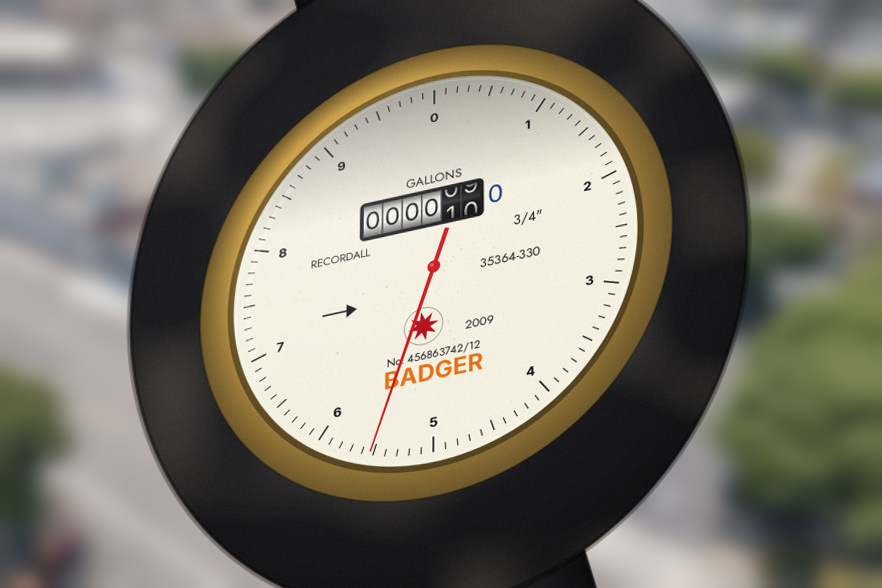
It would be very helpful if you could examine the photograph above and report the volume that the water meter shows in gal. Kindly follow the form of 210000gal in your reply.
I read 95.5gal
